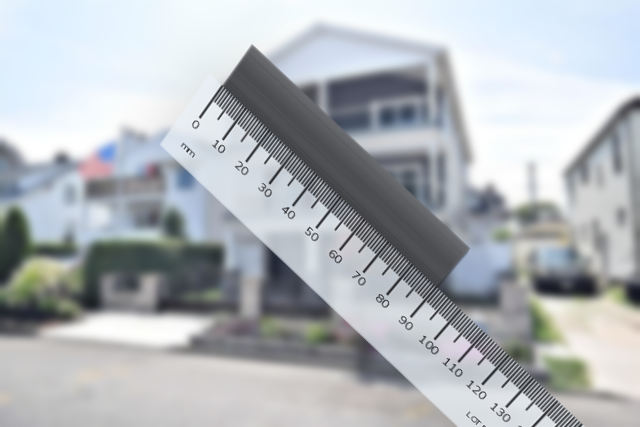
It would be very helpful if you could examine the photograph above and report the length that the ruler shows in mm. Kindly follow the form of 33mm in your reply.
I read 90mm
